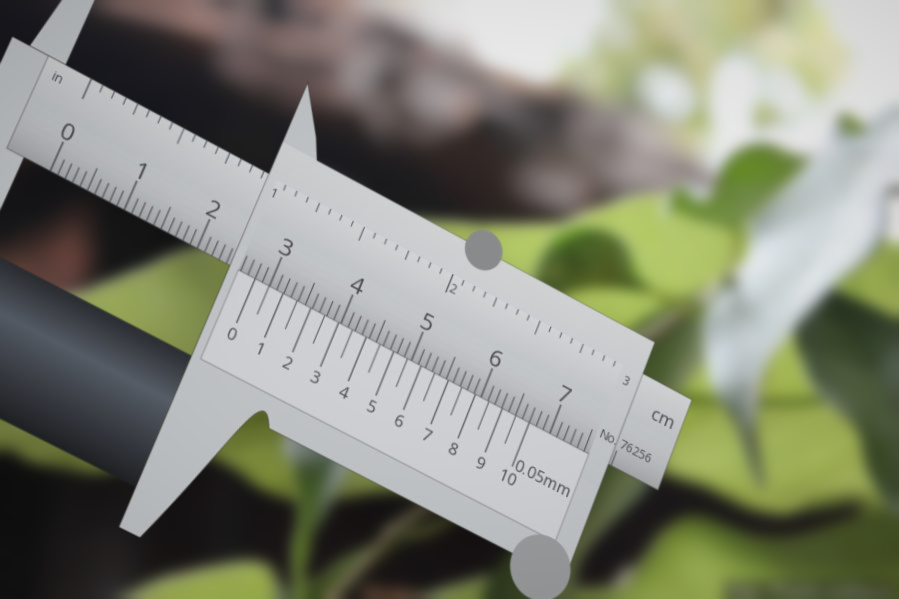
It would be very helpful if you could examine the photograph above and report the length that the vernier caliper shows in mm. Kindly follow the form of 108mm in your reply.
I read 28.0mm
